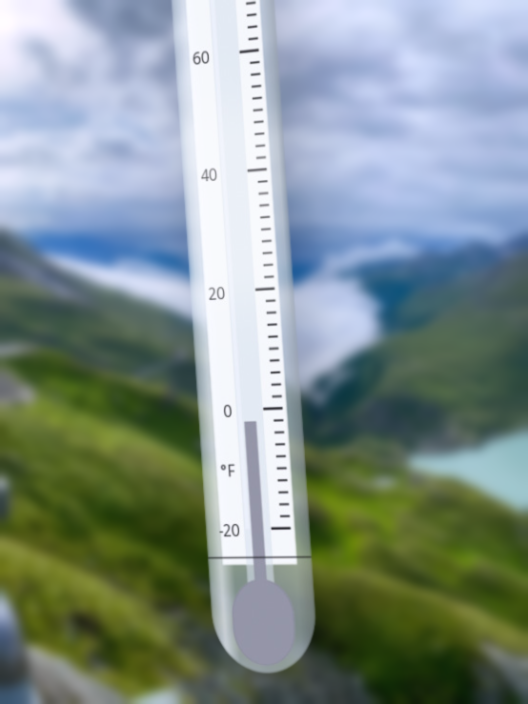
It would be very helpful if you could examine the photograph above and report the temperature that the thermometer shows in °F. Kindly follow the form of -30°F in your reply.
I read -2°F
